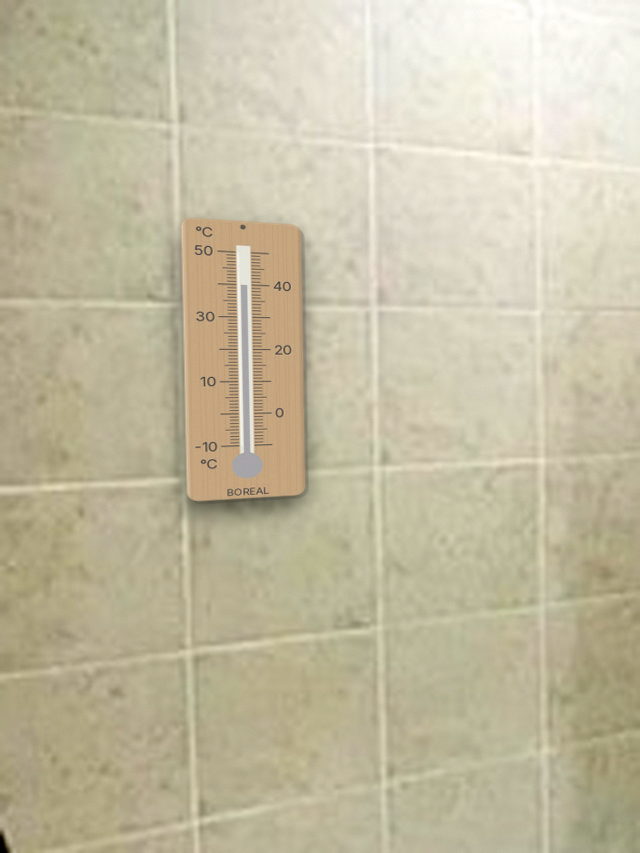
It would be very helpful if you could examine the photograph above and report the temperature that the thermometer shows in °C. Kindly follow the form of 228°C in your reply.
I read 40°C
